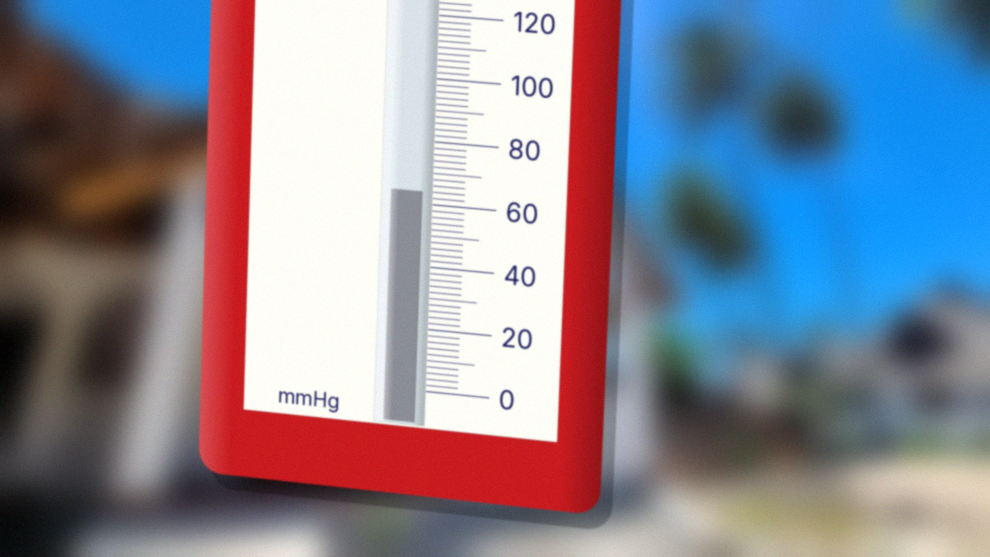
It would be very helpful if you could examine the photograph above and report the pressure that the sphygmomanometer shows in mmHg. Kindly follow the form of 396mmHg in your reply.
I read 64mmHg
